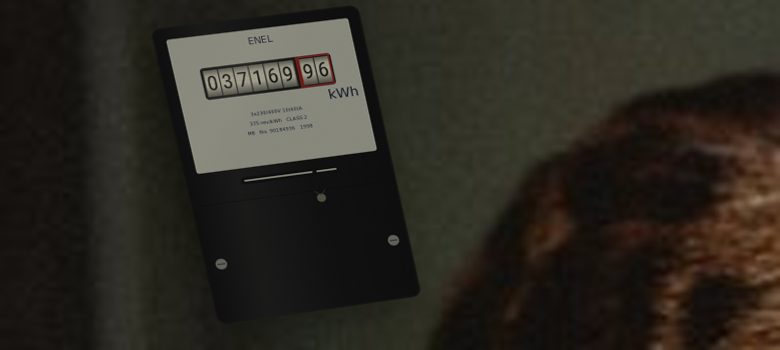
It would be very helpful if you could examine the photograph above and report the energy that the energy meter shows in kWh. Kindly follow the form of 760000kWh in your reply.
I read 37169.96kWh
